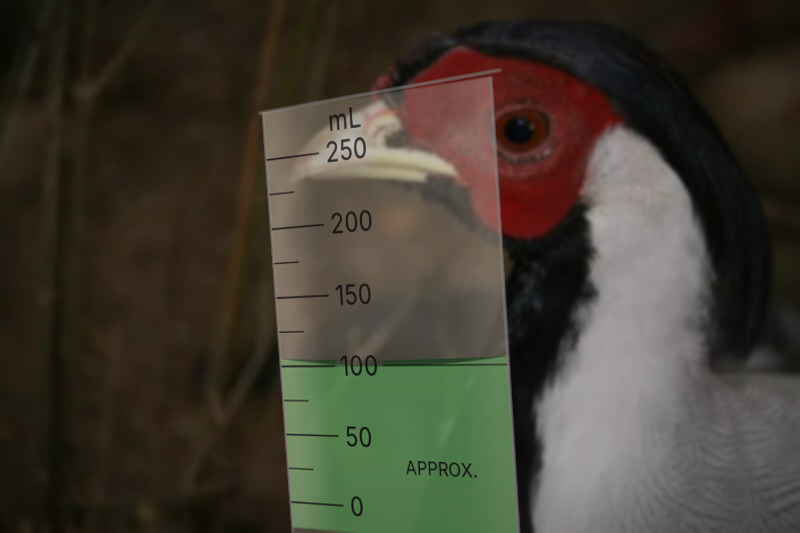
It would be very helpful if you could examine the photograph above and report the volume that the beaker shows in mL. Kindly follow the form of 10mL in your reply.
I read 100mL
